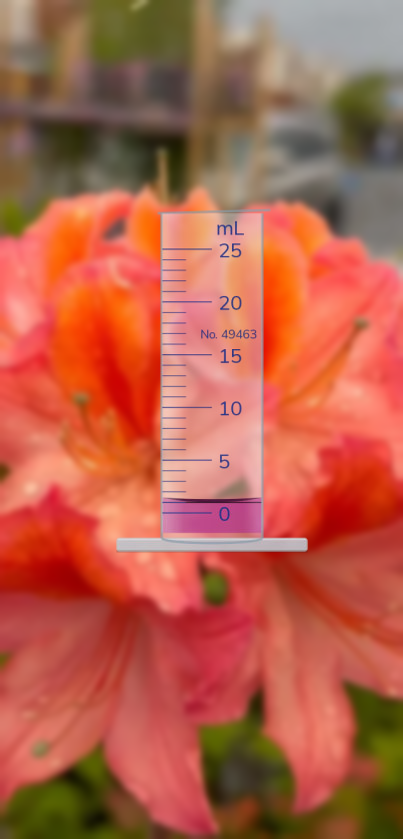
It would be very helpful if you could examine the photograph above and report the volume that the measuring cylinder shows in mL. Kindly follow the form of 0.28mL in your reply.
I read 1mL
